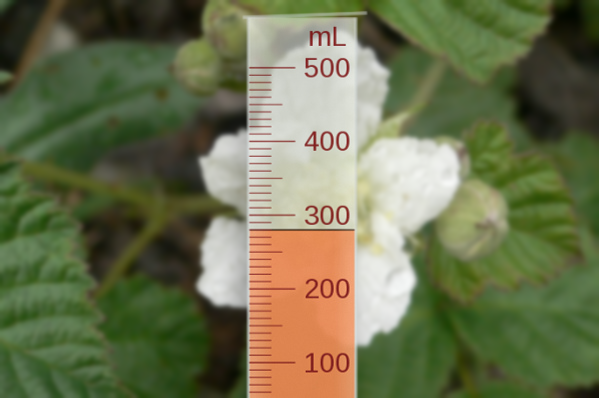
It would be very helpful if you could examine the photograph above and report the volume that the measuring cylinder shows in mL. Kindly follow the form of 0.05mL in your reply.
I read 280mL
